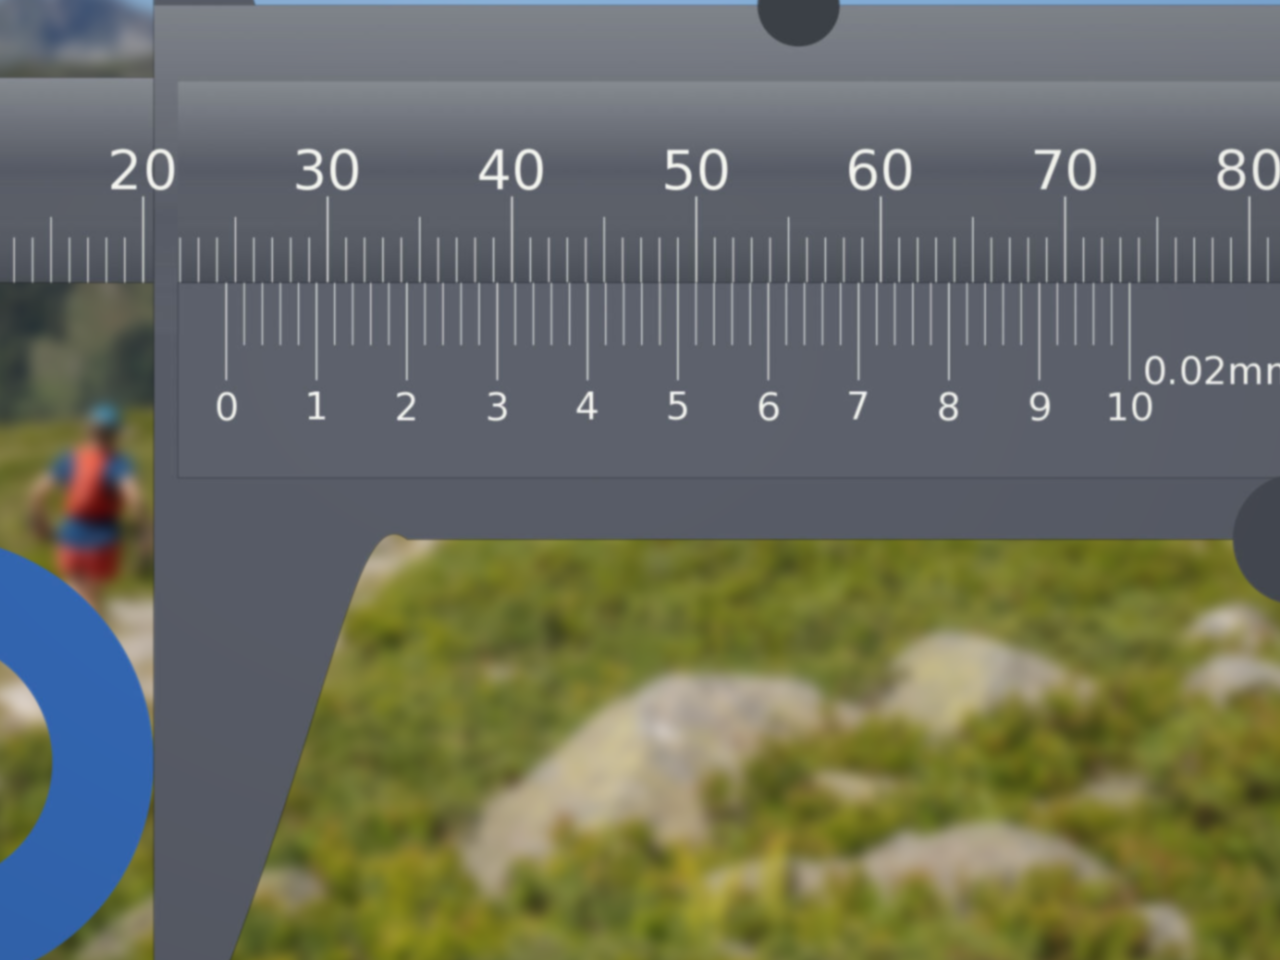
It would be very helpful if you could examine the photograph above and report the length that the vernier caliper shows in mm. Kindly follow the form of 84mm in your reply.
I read 24.5mm
